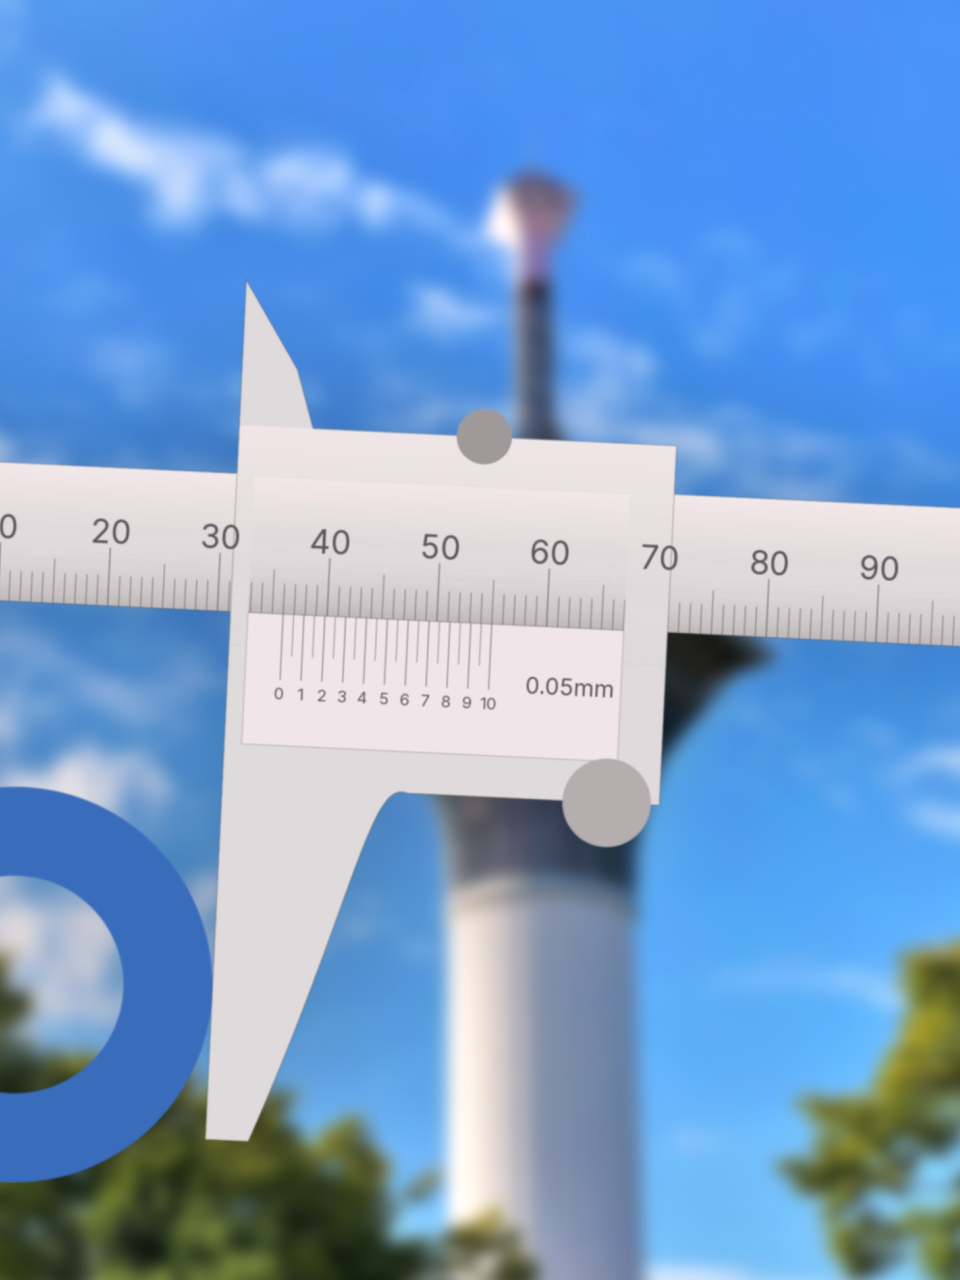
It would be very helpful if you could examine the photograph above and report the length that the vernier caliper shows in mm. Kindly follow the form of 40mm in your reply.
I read 36.0mm
